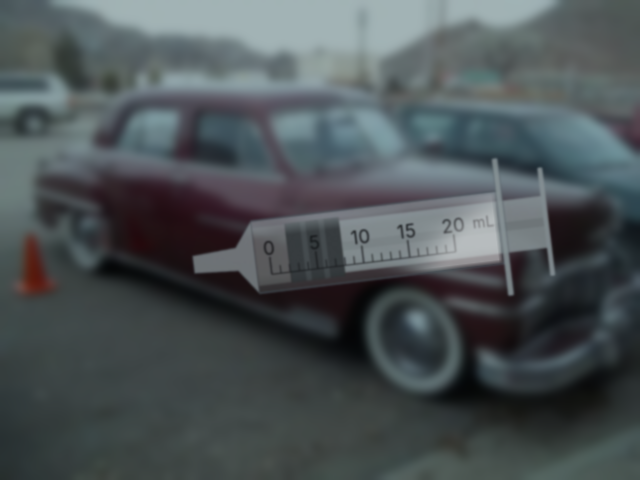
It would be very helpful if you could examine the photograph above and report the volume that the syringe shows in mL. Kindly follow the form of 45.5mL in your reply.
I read 2mL
